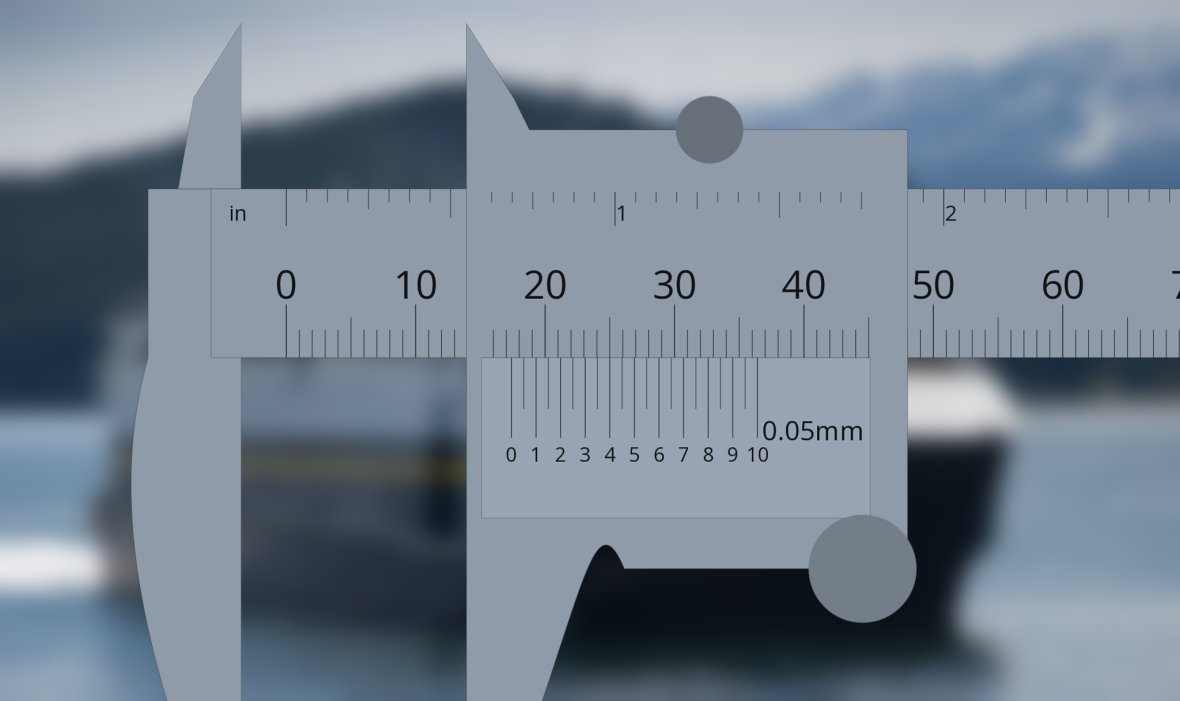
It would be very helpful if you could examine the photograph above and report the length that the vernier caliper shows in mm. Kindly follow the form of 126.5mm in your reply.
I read 17.4mm
